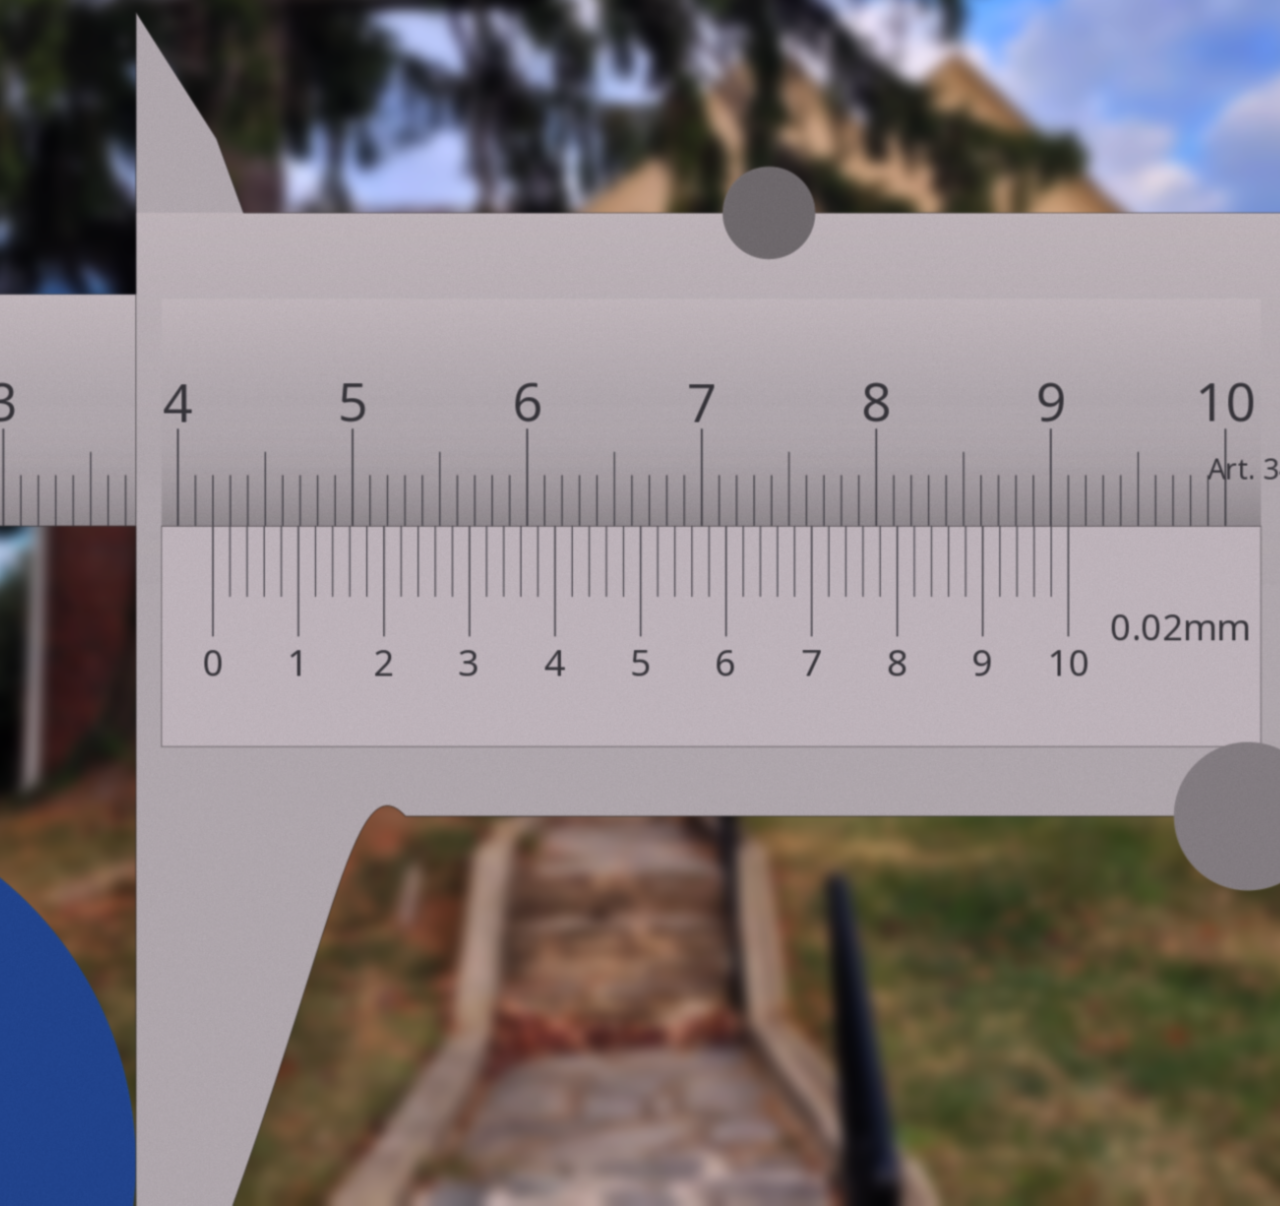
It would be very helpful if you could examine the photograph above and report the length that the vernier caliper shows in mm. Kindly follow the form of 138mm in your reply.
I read 42.0mm
